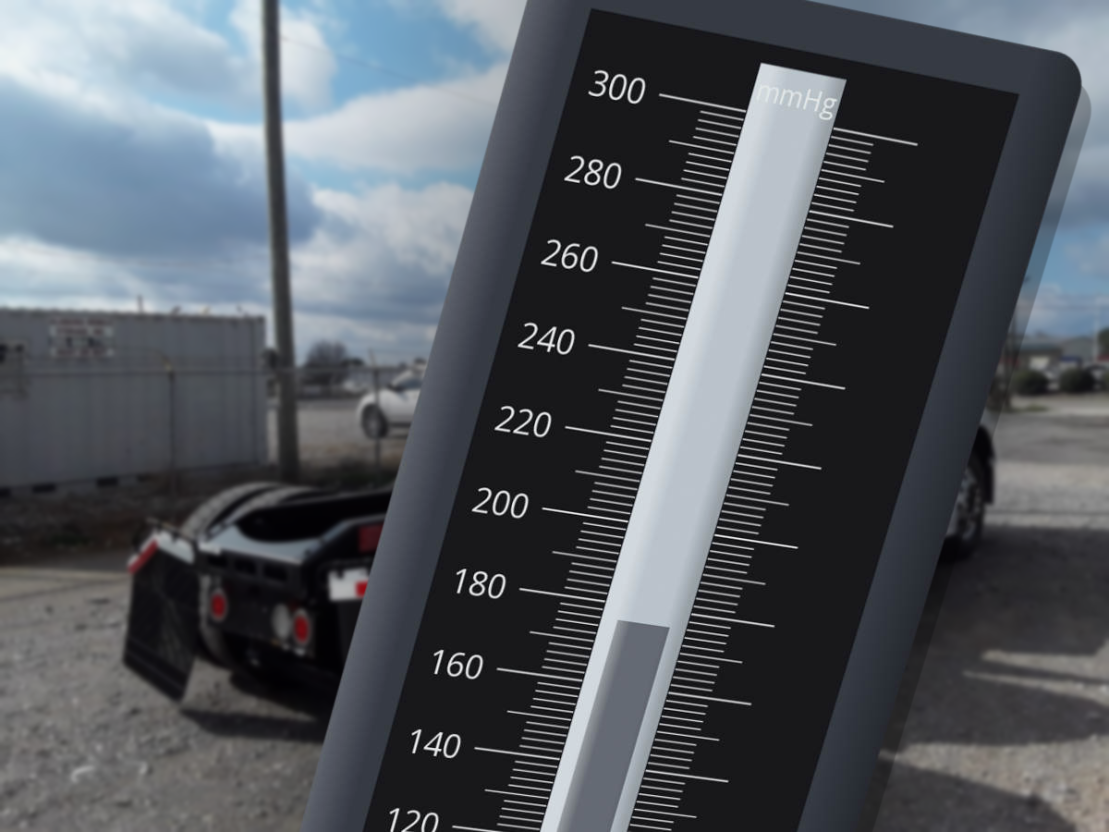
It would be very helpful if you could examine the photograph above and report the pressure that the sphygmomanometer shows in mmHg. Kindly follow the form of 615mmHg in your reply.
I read 176mmHg
